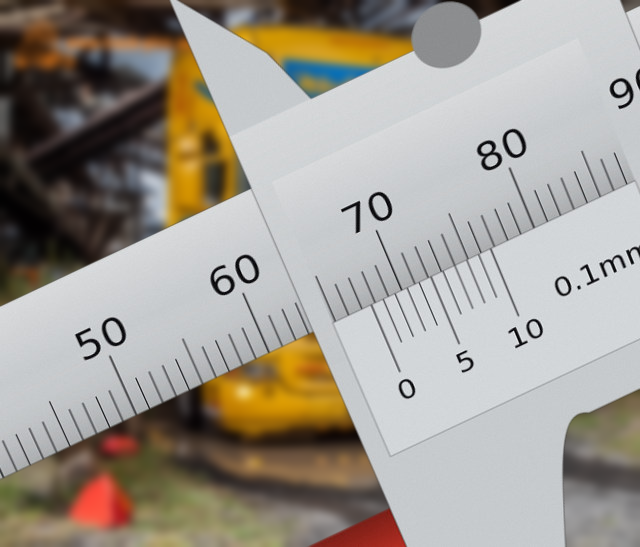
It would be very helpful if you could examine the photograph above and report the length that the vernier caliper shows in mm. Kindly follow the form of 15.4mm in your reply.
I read 67.7mm
